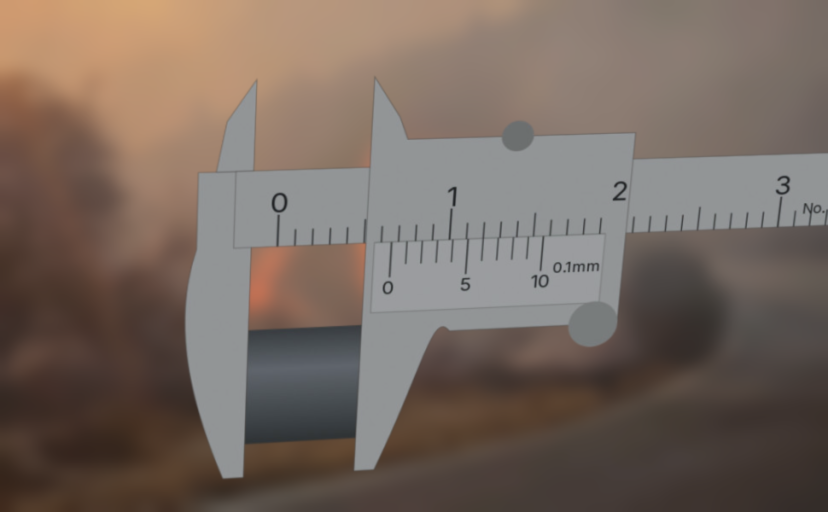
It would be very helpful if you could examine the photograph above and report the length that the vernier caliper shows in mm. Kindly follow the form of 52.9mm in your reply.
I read 6.6mm
